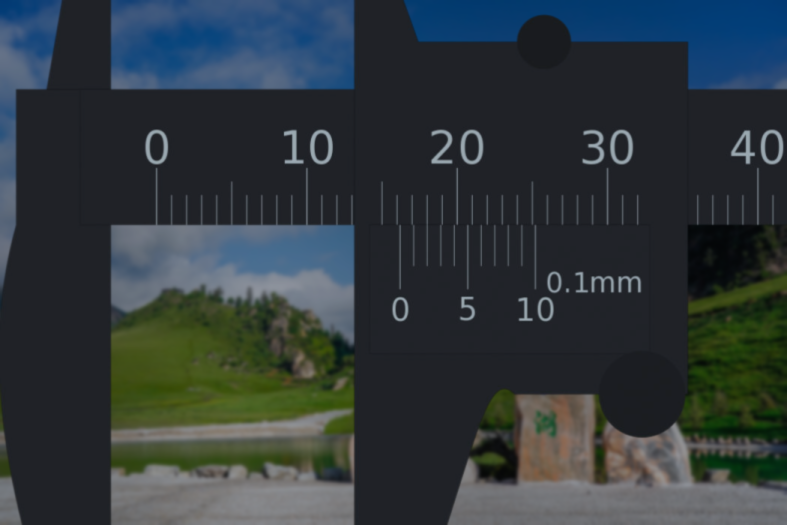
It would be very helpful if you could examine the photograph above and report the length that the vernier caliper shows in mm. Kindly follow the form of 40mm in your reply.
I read 16.2mm
